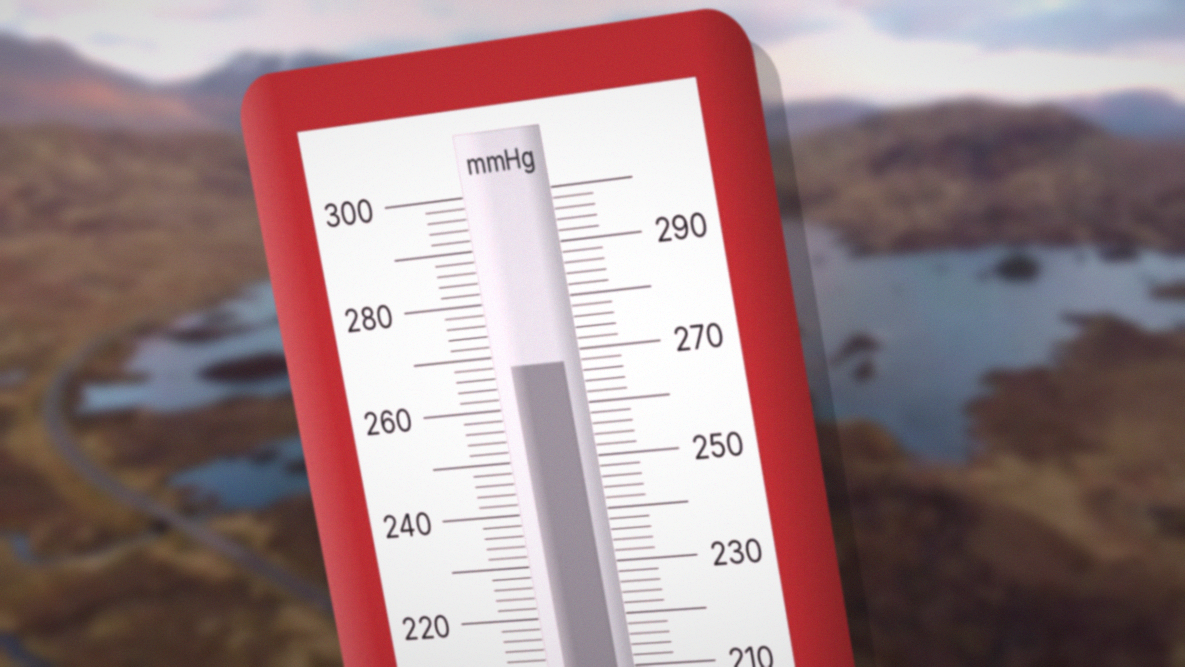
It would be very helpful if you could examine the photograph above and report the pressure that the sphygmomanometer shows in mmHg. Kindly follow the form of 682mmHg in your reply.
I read 268mmHg
